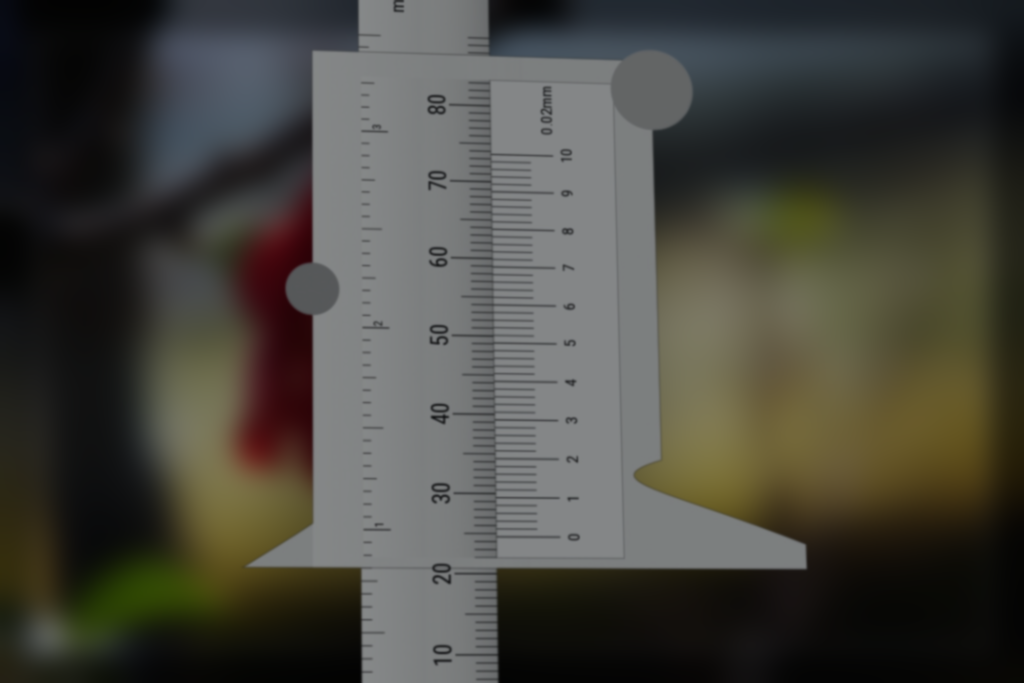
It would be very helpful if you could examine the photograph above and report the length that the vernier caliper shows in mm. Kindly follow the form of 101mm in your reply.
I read 24.6mm
